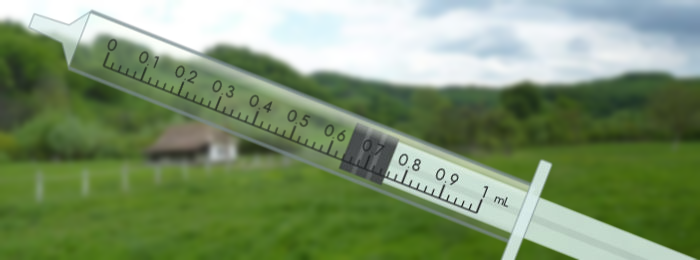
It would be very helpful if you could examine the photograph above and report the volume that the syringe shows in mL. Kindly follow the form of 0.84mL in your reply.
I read 0.64mL
